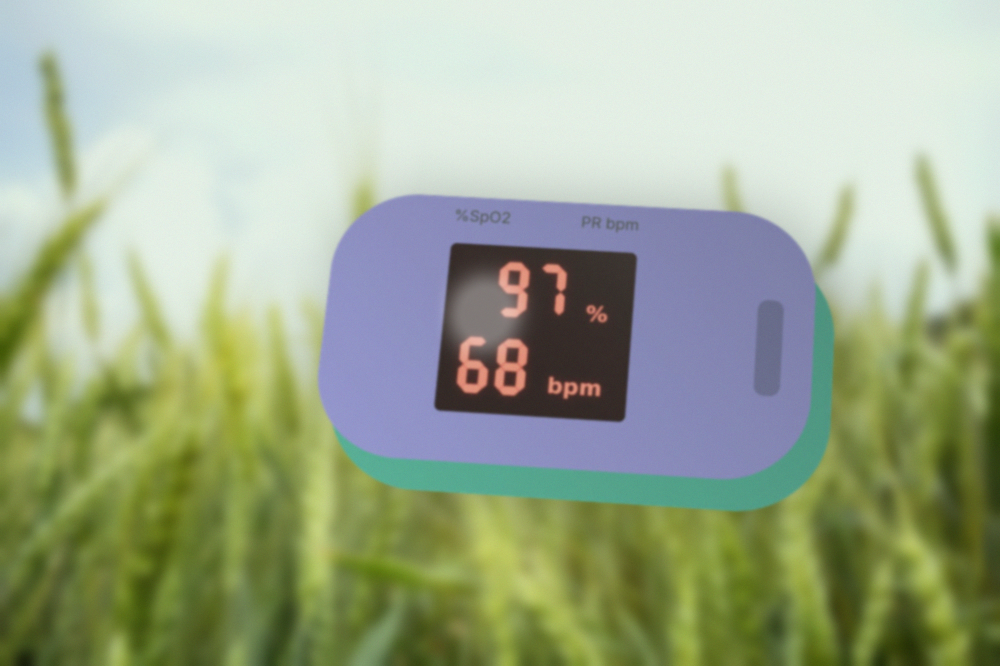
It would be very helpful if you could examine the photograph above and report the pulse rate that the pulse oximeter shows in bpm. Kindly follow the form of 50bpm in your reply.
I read 68bpm
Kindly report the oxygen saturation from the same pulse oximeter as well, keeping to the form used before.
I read 97%
